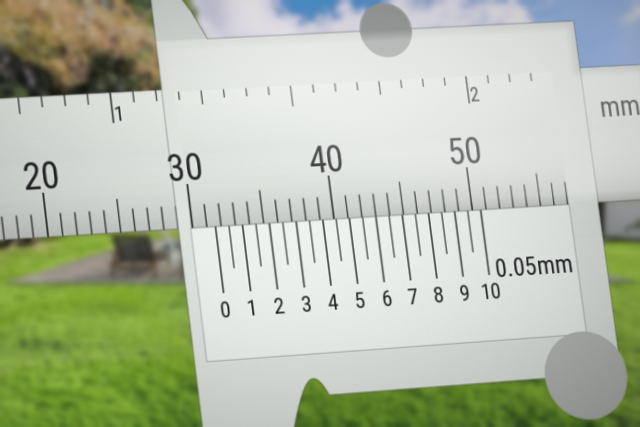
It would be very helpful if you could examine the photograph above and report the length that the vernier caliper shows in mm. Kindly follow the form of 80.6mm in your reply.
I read 31.6mm
